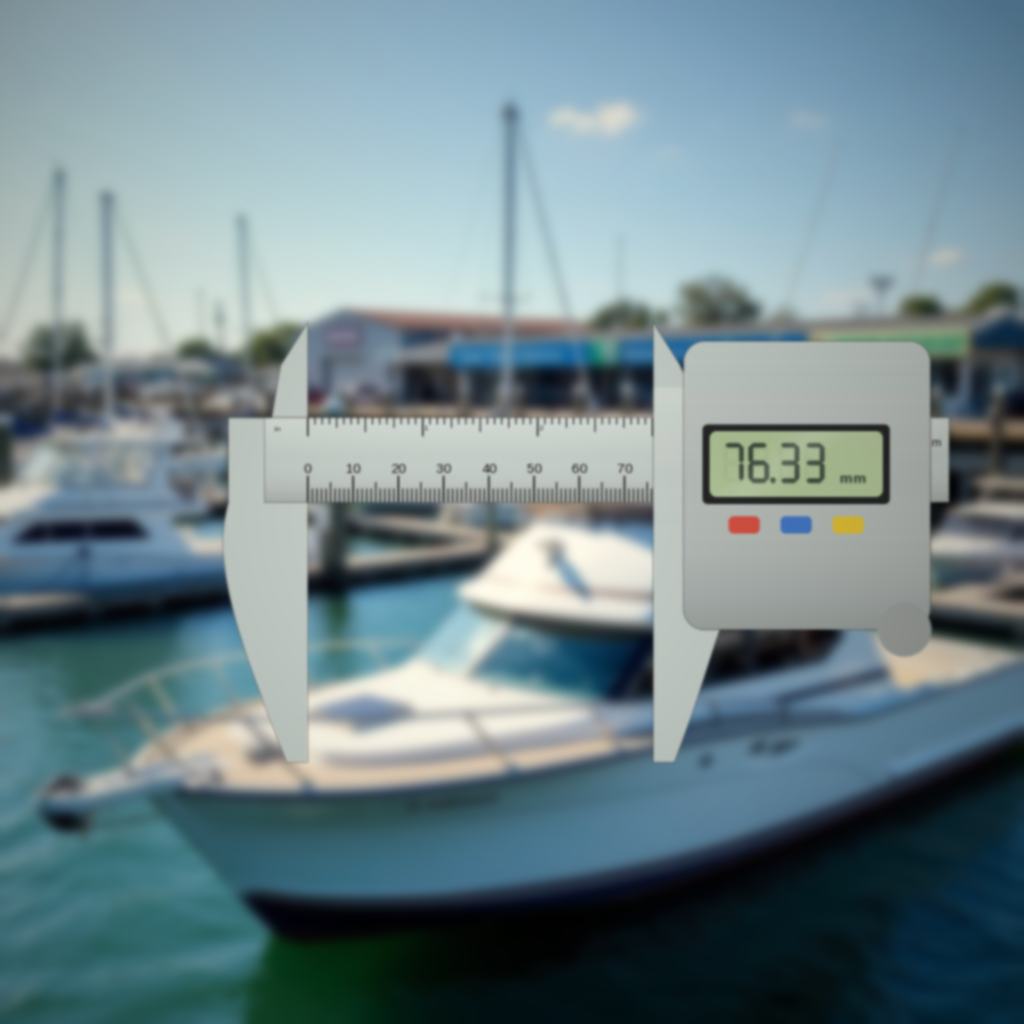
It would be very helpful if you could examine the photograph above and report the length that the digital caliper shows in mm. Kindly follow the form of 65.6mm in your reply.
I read 76.33mm
